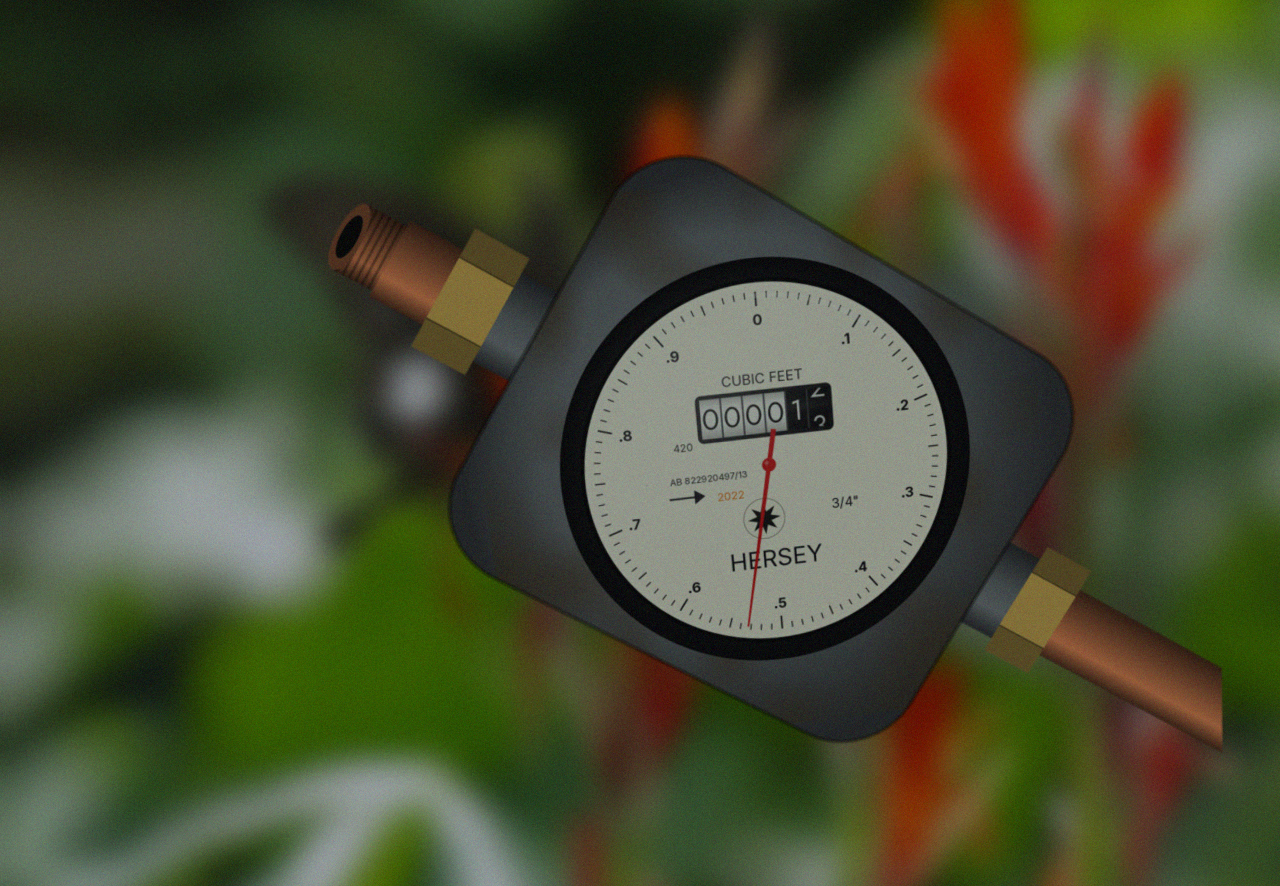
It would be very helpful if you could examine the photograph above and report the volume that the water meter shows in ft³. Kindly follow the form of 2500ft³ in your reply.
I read 12.53ft³
